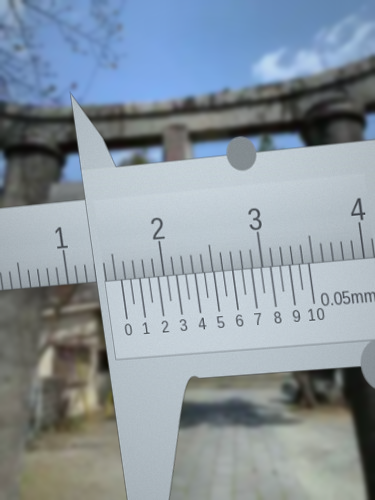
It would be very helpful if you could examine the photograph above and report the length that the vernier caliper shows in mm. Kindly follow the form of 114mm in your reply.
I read 15.6mm
